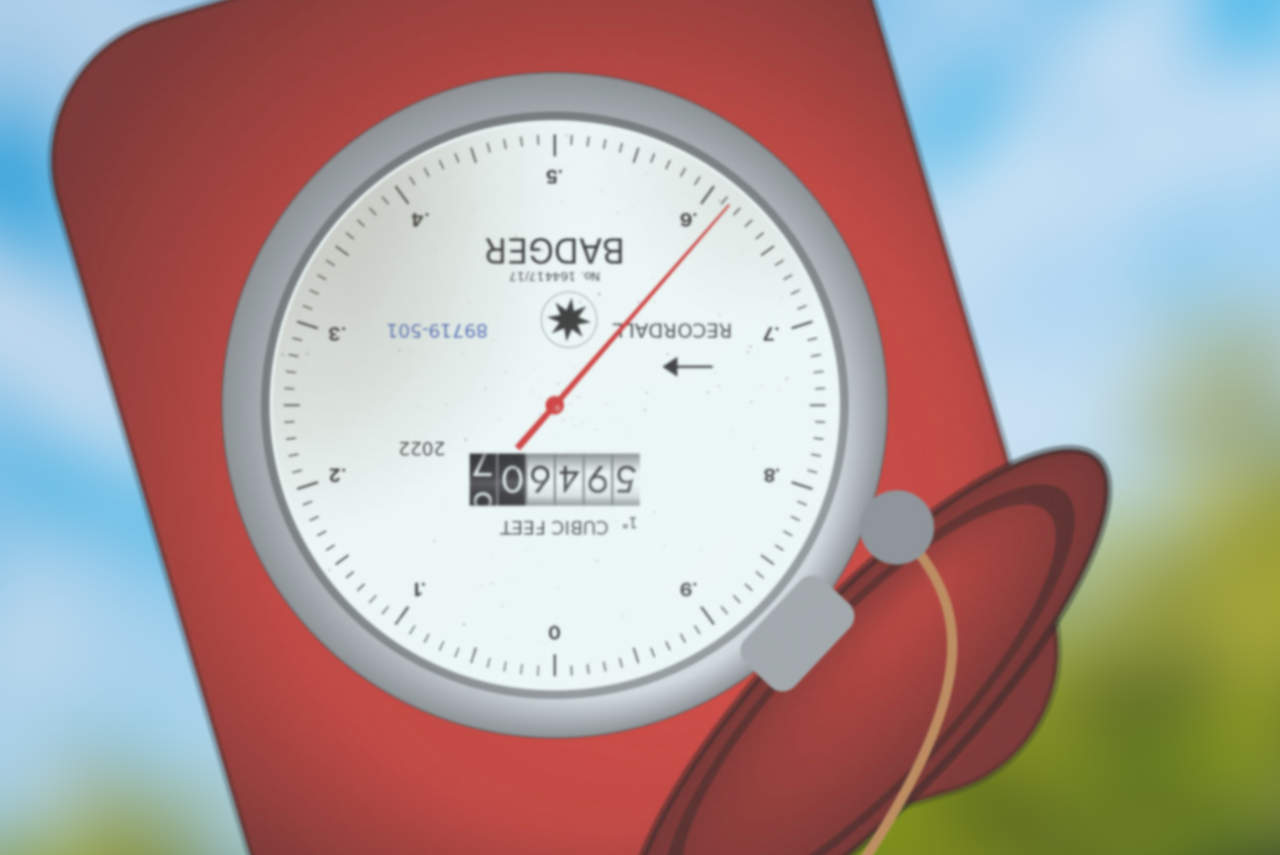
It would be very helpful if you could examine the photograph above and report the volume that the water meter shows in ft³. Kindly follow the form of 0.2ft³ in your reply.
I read 594606.61ft³
